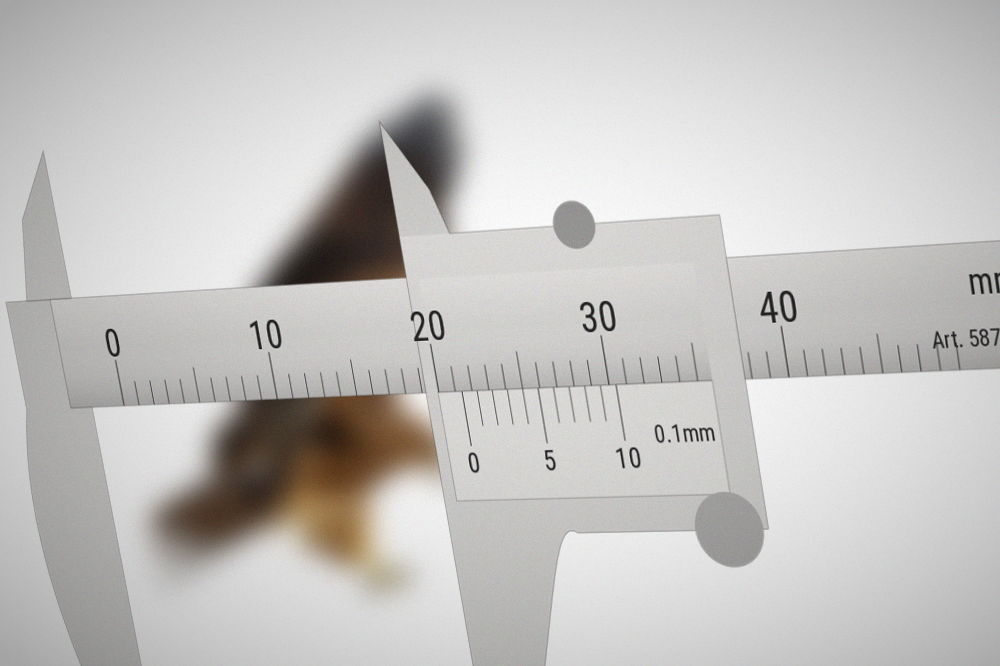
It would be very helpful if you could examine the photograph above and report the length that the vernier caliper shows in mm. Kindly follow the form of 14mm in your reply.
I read 21.4mm
